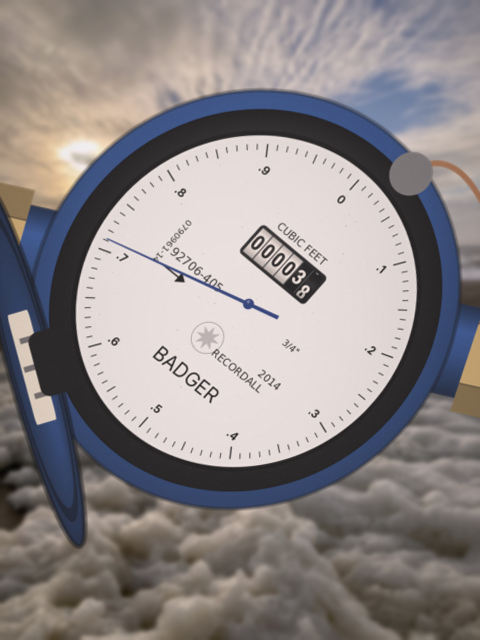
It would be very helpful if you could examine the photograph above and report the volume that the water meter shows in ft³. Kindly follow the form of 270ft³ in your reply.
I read 37.71ft³
